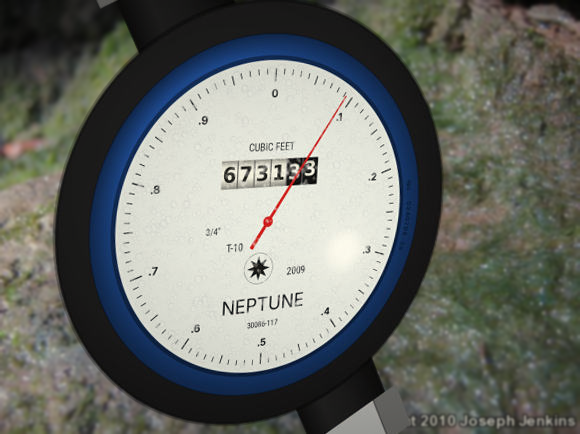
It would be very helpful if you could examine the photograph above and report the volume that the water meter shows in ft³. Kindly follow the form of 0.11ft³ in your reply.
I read 673133.09ft³
